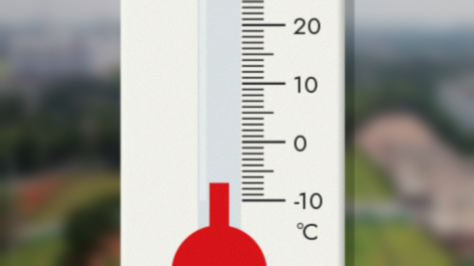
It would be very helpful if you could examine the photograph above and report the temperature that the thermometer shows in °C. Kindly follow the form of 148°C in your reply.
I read -7°C
